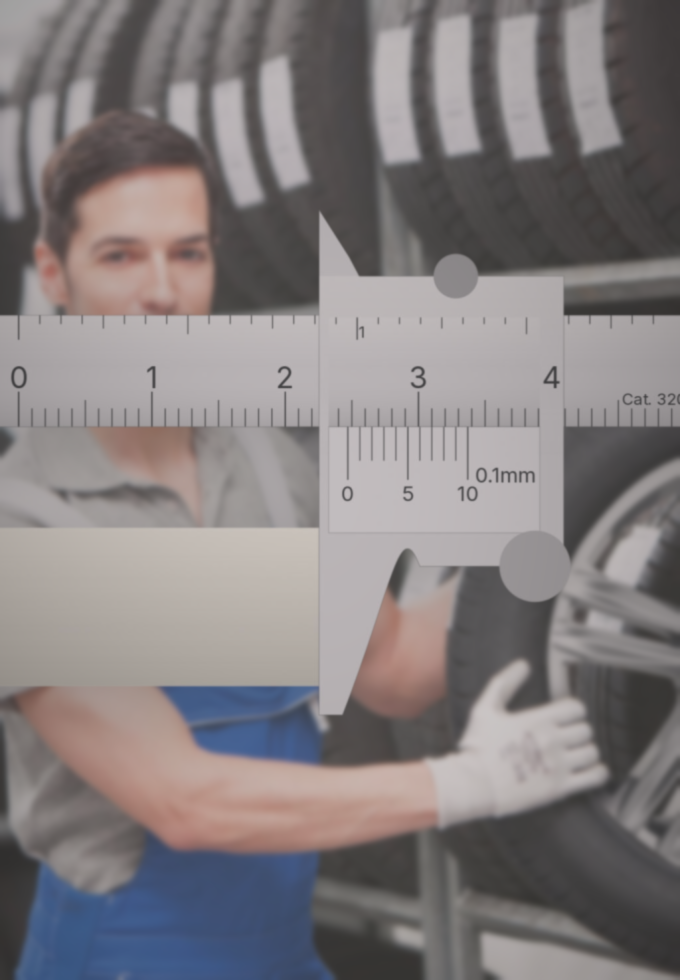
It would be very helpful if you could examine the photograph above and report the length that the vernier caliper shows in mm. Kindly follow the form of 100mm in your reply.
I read 24.7mm
